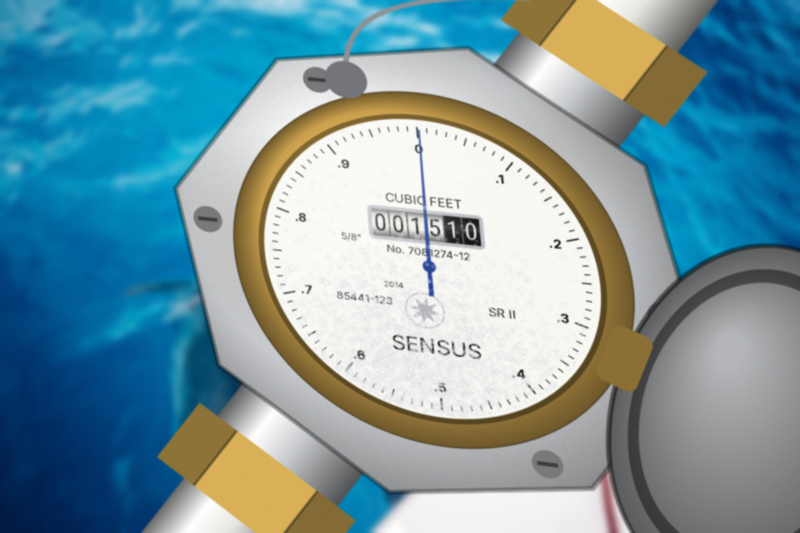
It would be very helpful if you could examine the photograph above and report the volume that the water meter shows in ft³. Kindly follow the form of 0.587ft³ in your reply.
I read 1510.00ft³
